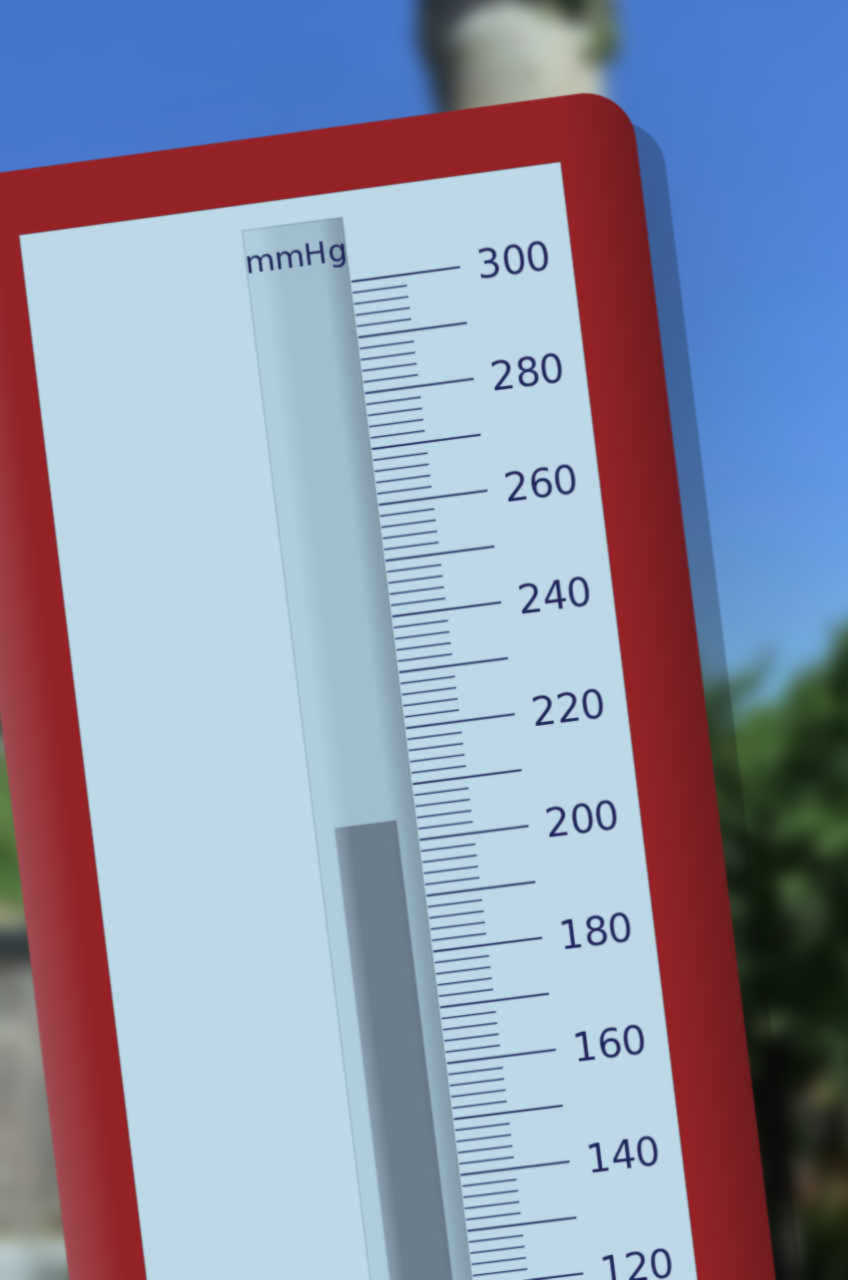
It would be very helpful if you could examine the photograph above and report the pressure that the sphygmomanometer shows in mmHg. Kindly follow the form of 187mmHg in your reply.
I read 204mmHg
